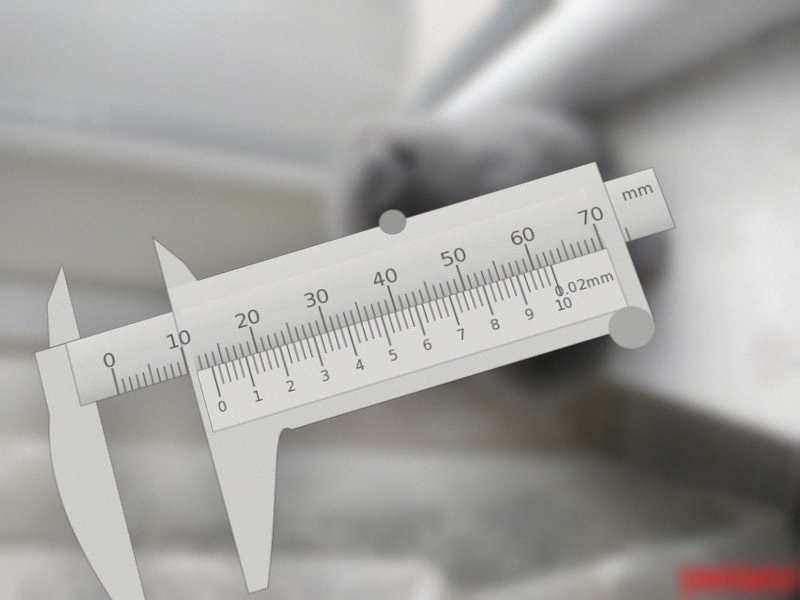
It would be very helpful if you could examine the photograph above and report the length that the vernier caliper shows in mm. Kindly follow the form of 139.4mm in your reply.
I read 13.4mm
